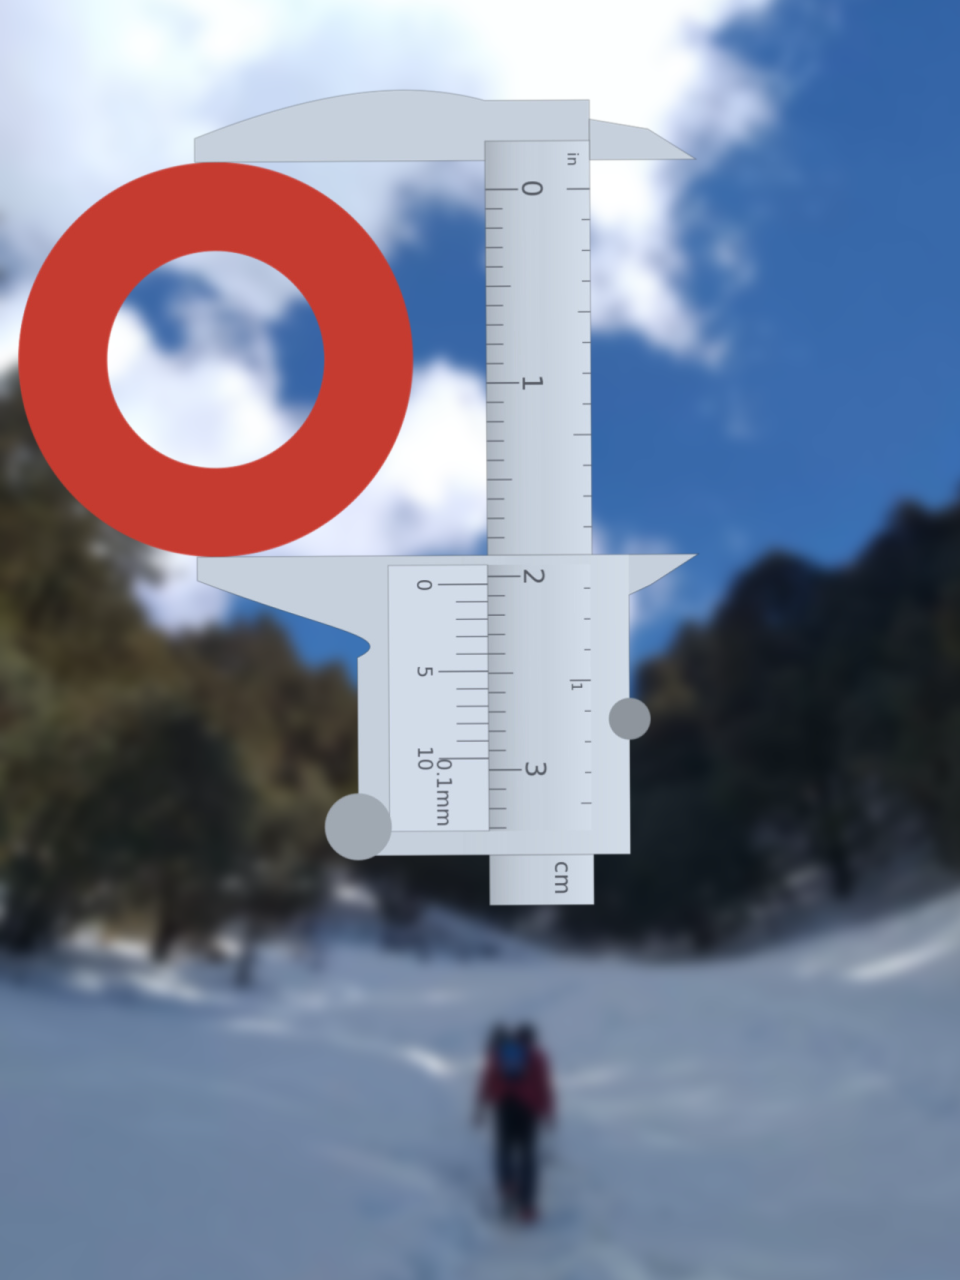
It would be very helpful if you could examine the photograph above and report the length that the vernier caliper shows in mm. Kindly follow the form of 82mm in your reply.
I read 20.4mm
